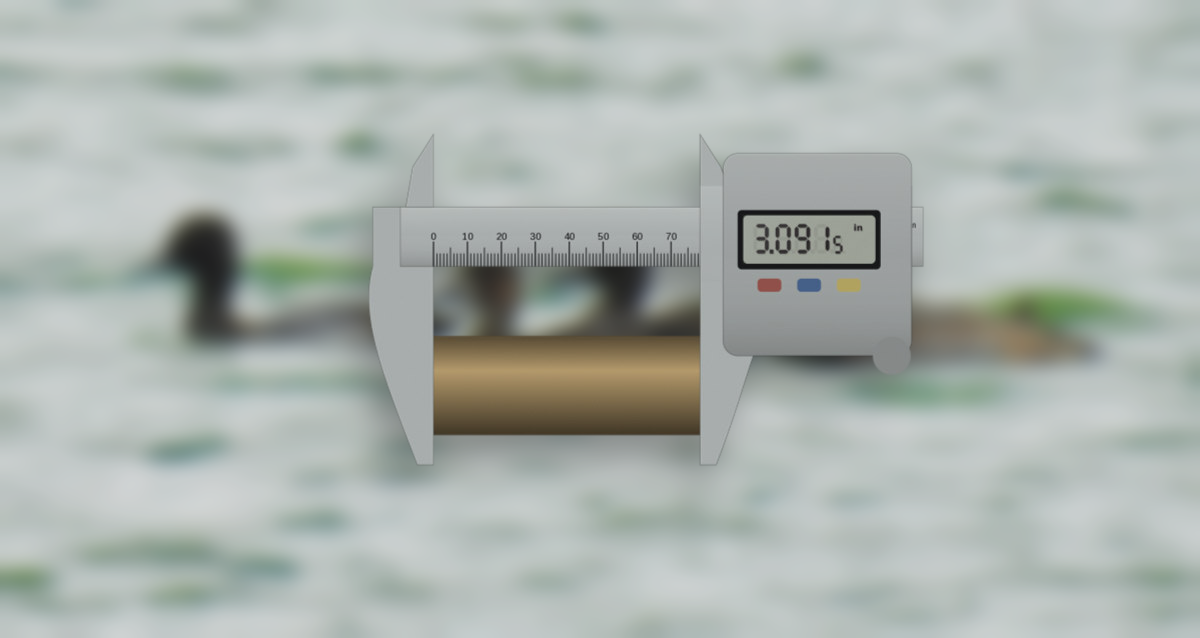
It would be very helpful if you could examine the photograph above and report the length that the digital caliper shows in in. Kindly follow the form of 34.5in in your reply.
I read 3.0915in
